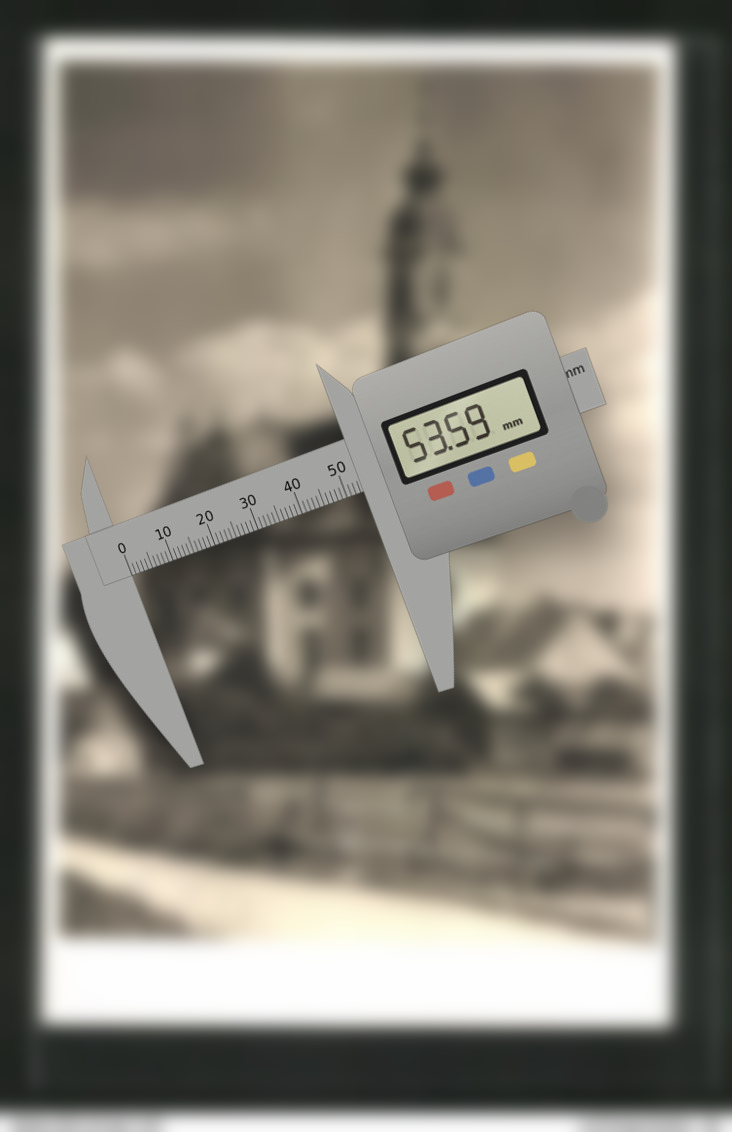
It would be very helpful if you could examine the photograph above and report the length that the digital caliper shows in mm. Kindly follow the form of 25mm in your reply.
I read 53.59mm
